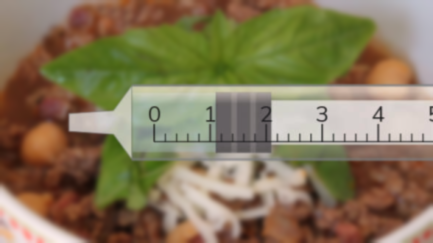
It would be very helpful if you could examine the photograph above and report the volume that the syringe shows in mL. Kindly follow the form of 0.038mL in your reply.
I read 1.1mL
